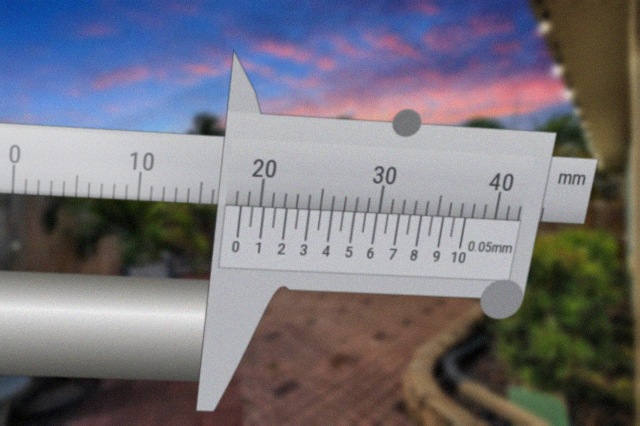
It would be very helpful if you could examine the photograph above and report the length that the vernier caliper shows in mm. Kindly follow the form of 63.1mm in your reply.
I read 18.4mm
